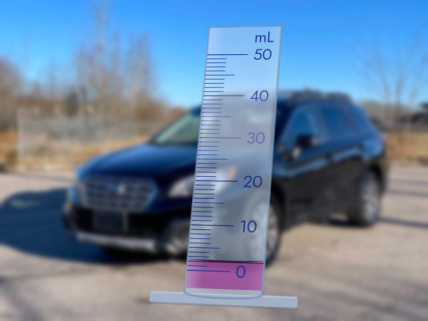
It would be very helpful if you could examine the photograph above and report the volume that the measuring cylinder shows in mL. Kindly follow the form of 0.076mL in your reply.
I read 2mL
